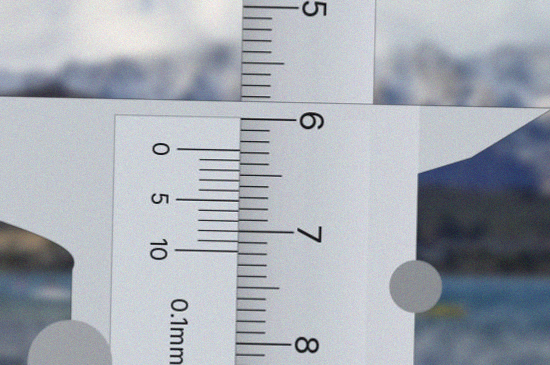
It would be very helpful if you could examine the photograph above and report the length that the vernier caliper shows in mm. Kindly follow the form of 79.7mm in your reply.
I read 62.8mm
